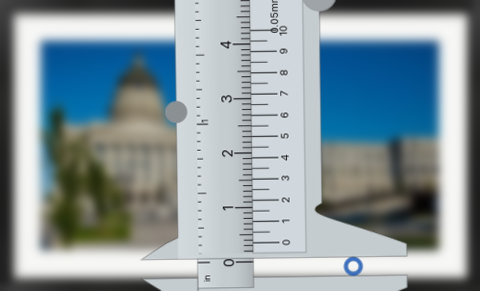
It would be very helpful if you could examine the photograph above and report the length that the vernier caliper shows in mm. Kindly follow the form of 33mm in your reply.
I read 3.5mm
